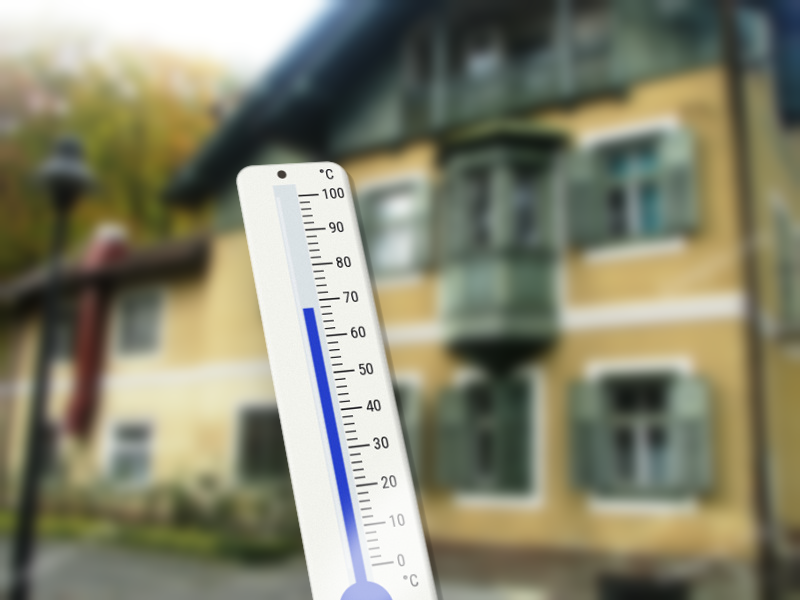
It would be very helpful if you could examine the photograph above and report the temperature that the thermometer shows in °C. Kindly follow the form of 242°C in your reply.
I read 68°C
